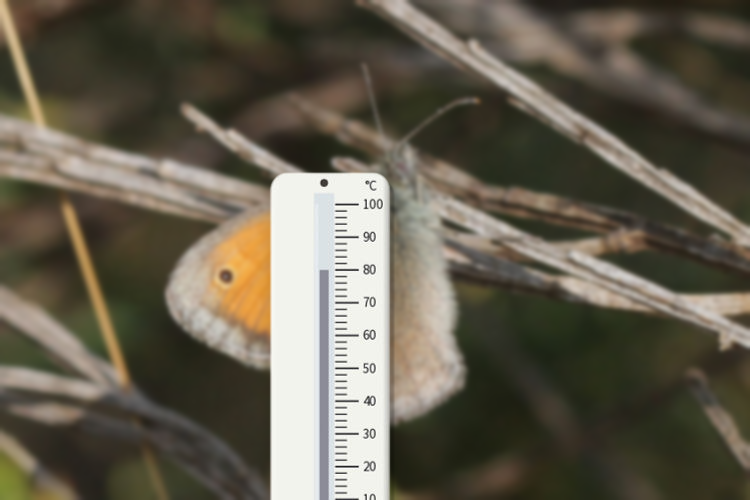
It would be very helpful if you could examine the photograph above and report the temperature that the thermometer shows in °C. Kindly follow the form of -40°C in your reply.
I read 80°C
